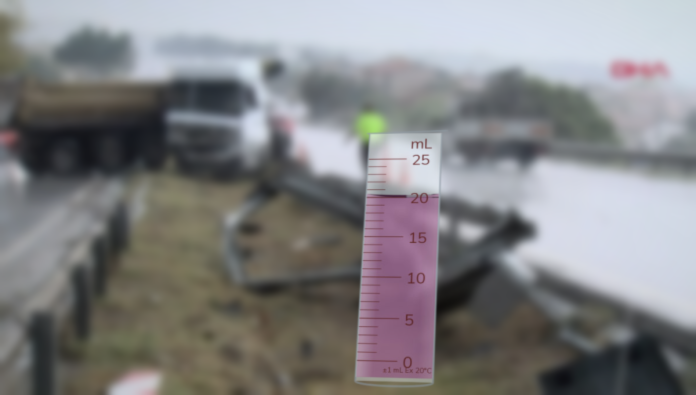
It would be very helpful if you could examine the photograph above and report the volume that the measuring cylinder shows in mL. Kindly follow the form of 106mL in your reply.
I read 20mL
